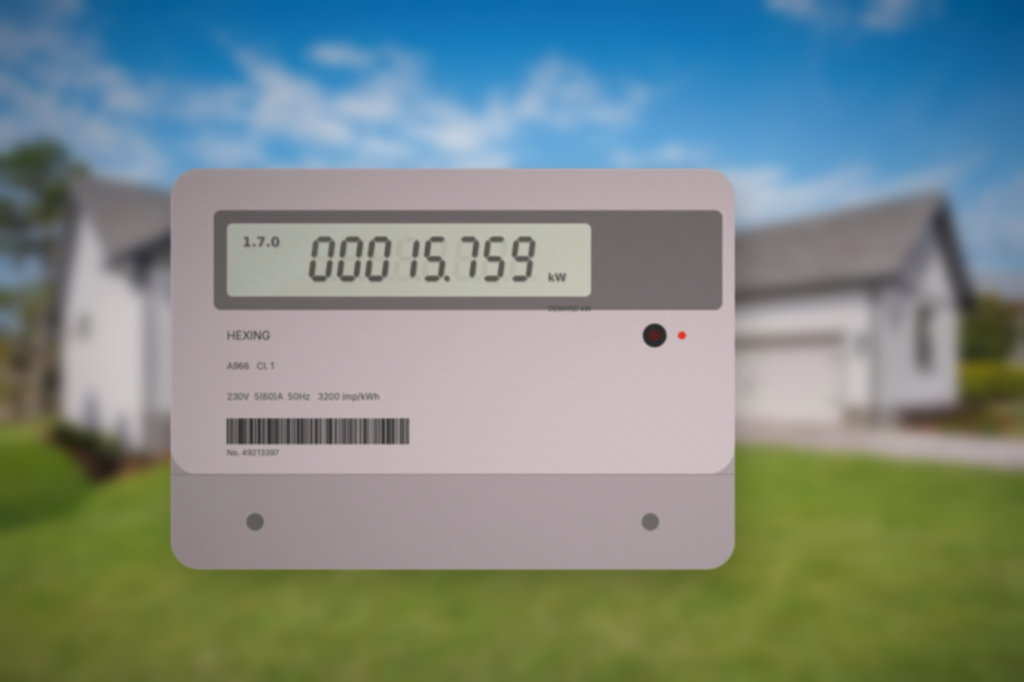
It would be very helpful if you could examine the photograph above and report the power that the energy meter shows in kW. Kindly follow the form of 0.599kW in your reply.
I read 15.759kW
